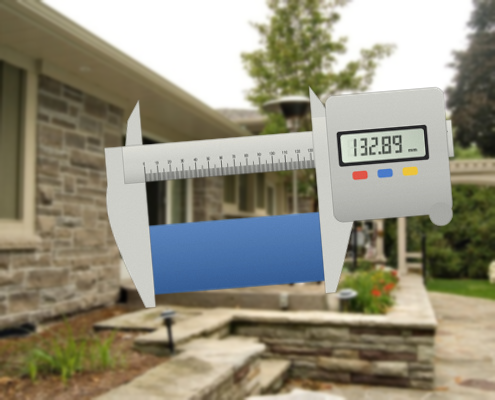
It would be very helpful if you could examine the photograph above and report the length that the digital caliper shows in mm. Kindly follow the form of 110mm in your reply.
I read 132.89mm
